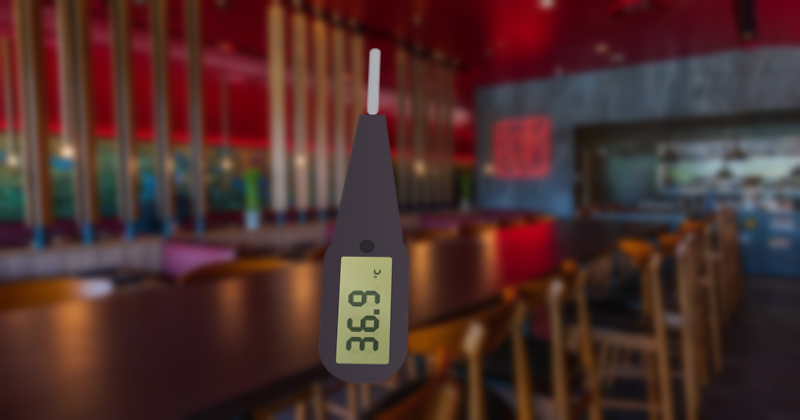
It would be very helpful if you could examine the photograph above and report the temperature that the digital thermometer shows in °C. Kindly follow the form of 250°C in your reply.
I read 36.9°C
